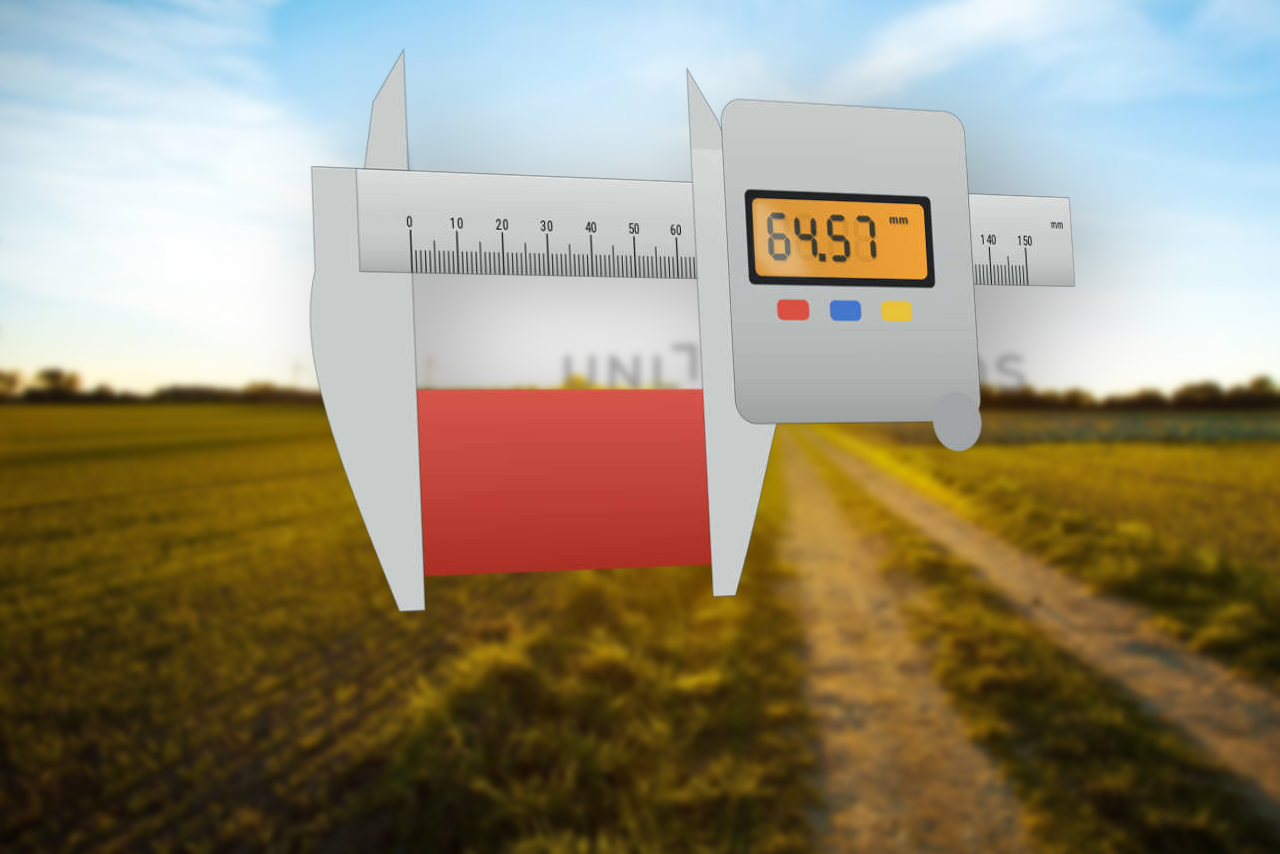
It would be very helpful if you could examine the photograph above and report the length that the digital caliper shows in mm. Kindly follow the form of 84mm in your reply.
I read 64.57mm
